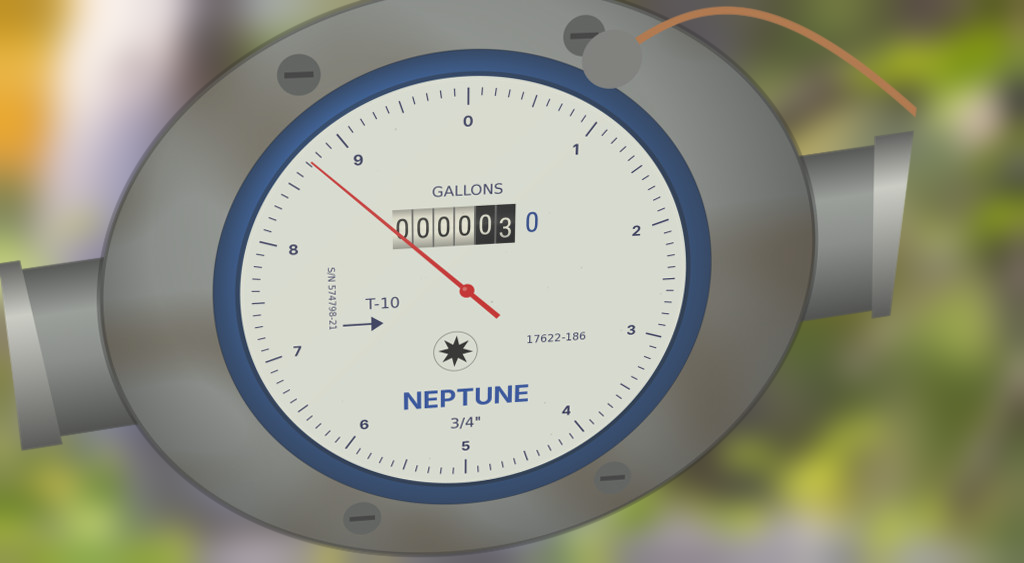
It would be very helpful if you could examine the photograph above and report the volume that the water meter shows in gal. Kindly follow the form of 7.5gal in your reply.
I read 28.7gal
